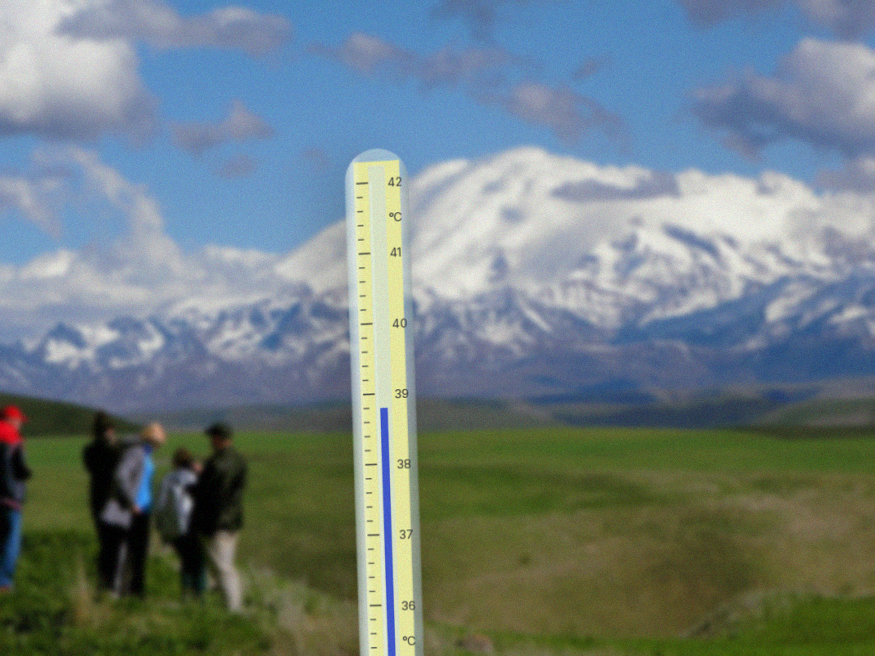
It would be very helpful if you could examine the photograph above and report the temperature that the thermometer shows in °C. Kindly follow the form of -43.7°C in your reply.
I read 38.8°C
